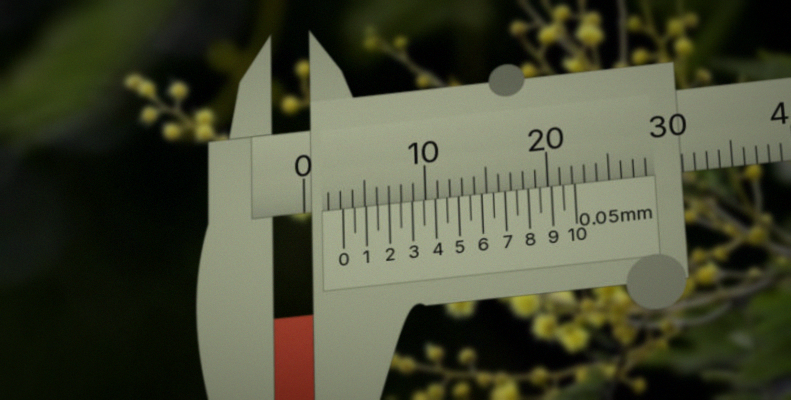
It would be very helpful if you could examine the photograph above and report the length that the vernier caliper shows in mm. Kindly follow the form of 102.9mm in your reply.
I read 3.2mm
